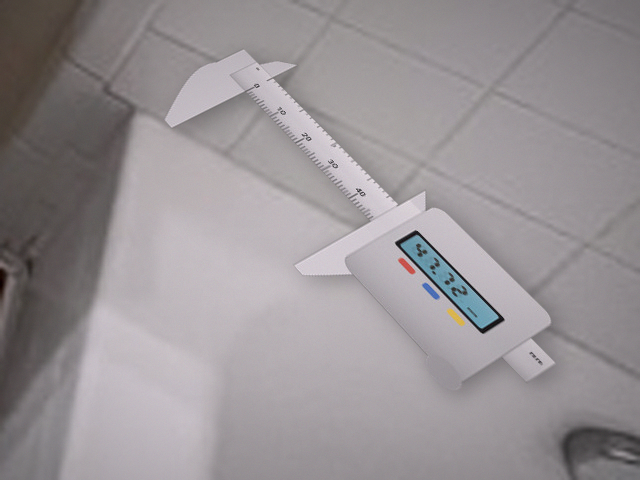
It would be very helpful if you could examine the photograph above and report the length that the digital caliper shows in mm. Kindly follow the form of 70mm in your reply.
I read 47.72mm
